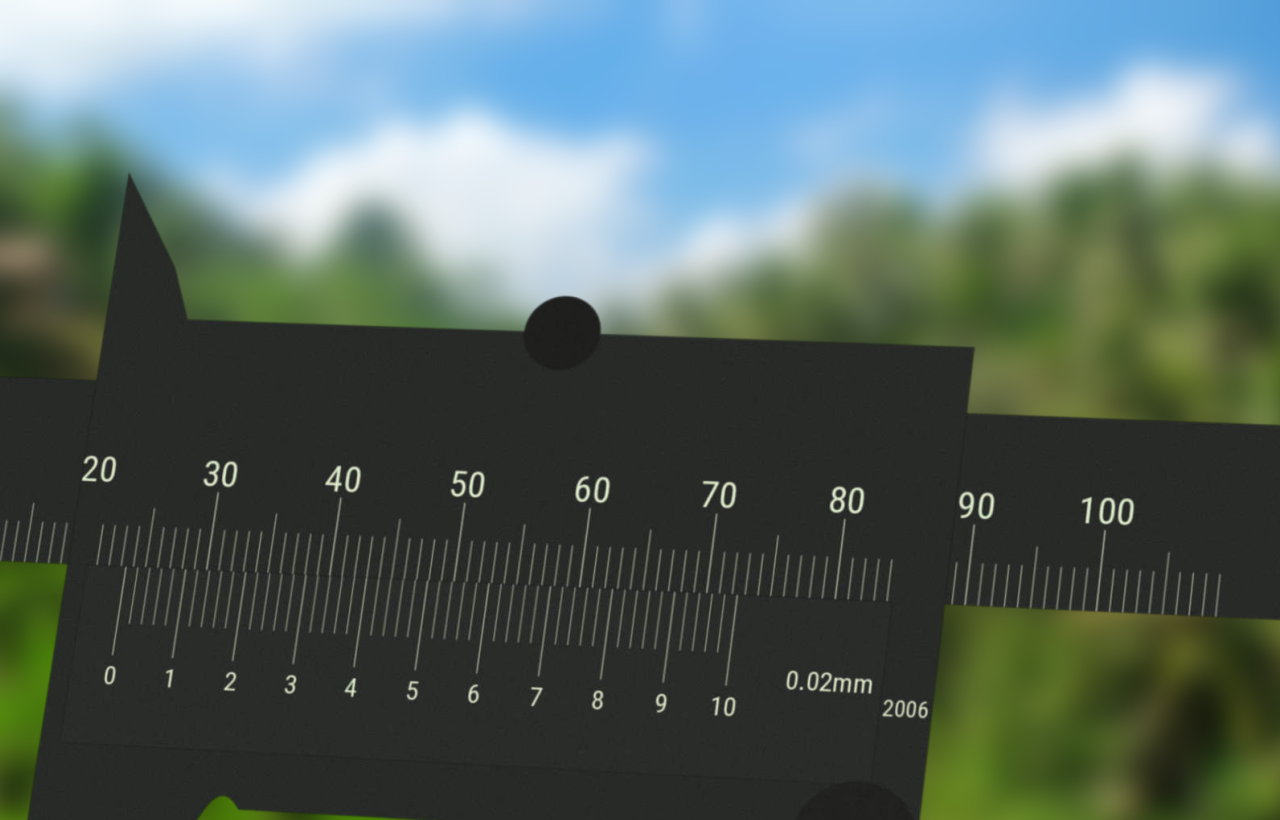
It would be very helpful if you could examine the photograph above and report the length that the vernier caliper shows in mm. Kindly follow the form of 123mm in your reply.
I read 23.4mm
